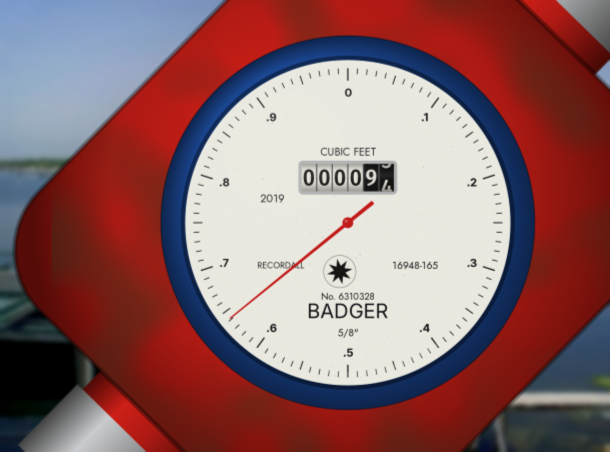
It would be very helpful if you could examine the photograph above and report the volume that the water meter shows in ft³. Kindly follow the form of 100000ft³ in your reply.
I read 93.64ft³
